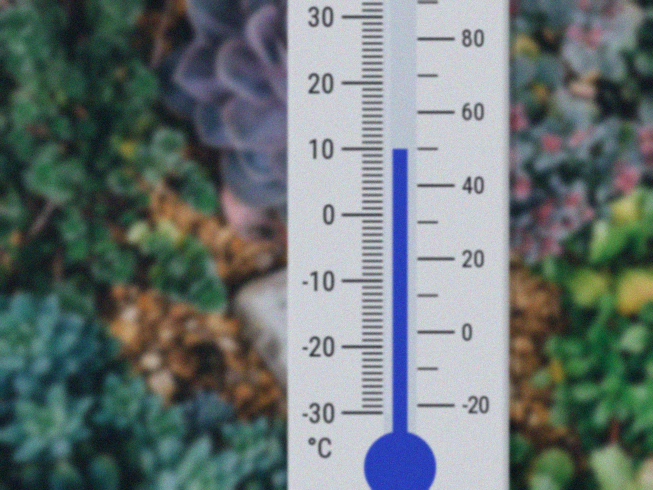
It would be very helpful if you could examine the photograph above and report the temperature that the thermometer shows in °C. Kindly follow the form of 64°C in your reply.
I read 10°C
